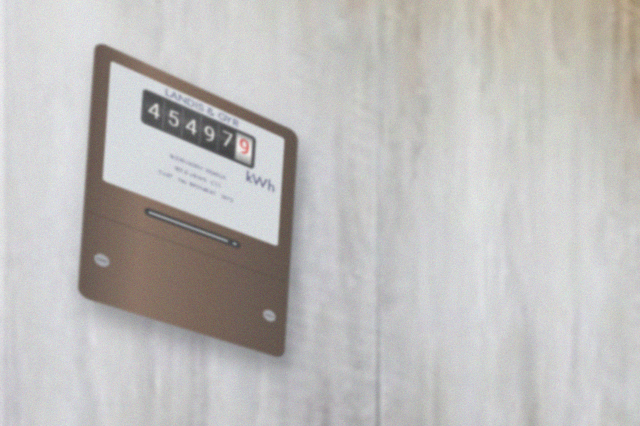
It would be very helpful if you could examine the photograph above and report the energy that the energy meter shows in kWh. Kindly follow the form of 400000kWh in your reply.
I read 45497.9kWh
